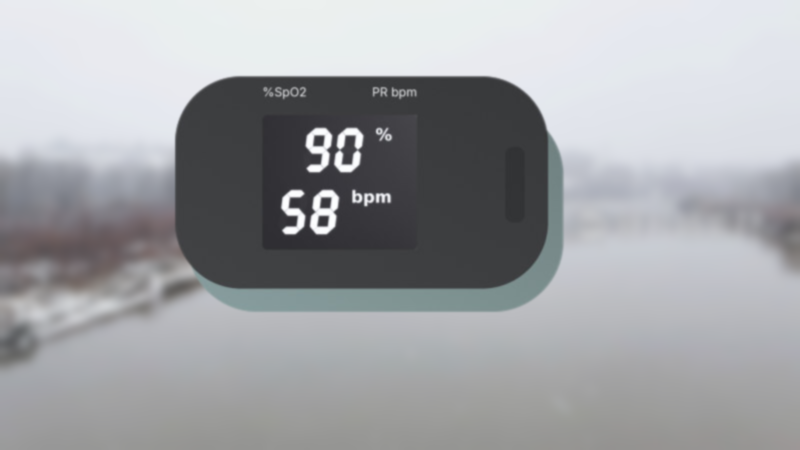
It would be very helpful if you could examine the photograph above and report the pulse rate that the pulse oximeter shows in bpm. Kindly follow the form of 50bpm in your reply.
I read 58bpm
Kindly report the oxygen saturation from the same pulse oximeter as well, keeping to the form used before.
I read 90%
